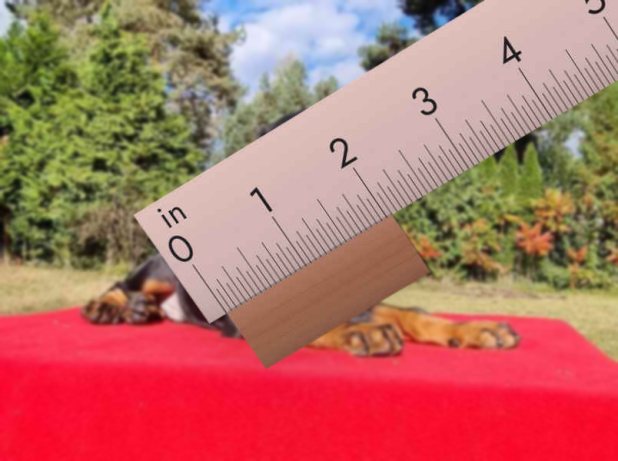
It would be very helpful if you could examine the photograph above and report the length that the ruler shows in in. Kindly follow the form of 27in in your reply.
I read 2.0625in
